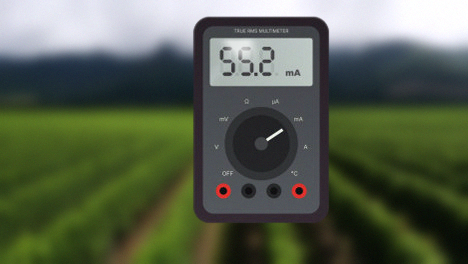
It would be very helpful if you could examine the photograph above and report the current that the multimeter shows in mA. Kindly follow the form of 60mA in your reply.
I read 55.2mA
